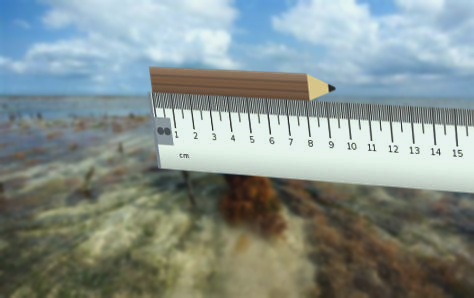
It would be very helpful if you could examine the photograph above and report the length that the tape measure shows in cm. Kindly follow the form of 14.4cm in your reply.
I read 9.5cm
